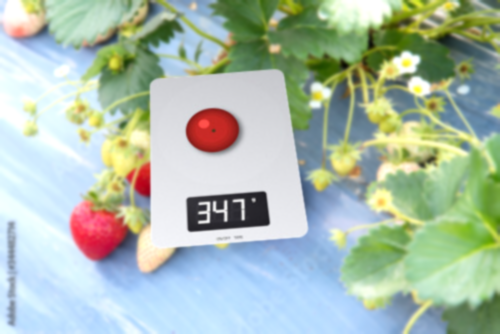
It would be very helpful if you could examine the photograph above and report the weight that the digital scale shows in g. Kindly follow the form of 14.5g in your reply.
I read 347g
